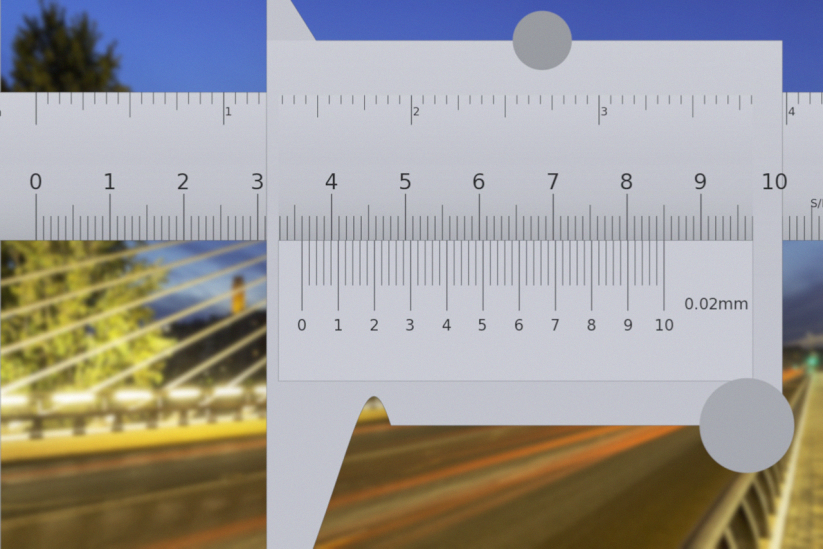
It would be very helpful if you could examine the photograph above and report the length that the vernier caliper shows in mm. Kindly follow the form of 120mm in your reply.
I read 36.0mm
